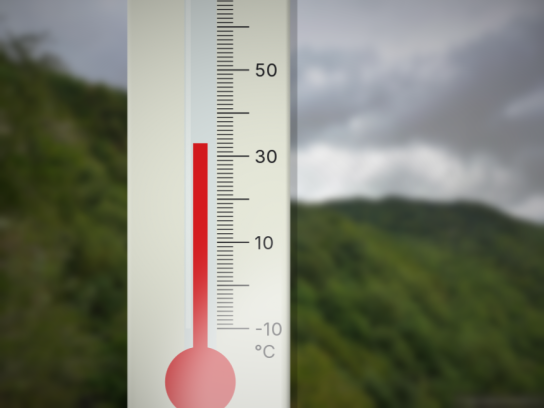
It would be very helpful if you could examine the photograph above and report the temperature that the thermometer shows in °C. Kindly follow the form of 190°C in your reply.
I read 33°C
